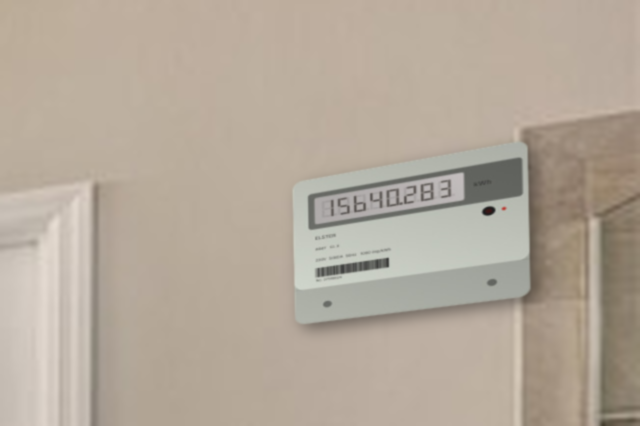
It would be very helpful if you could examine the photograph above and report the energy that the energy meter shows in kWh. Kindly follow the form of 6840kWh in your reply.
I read 15640.283kWh
